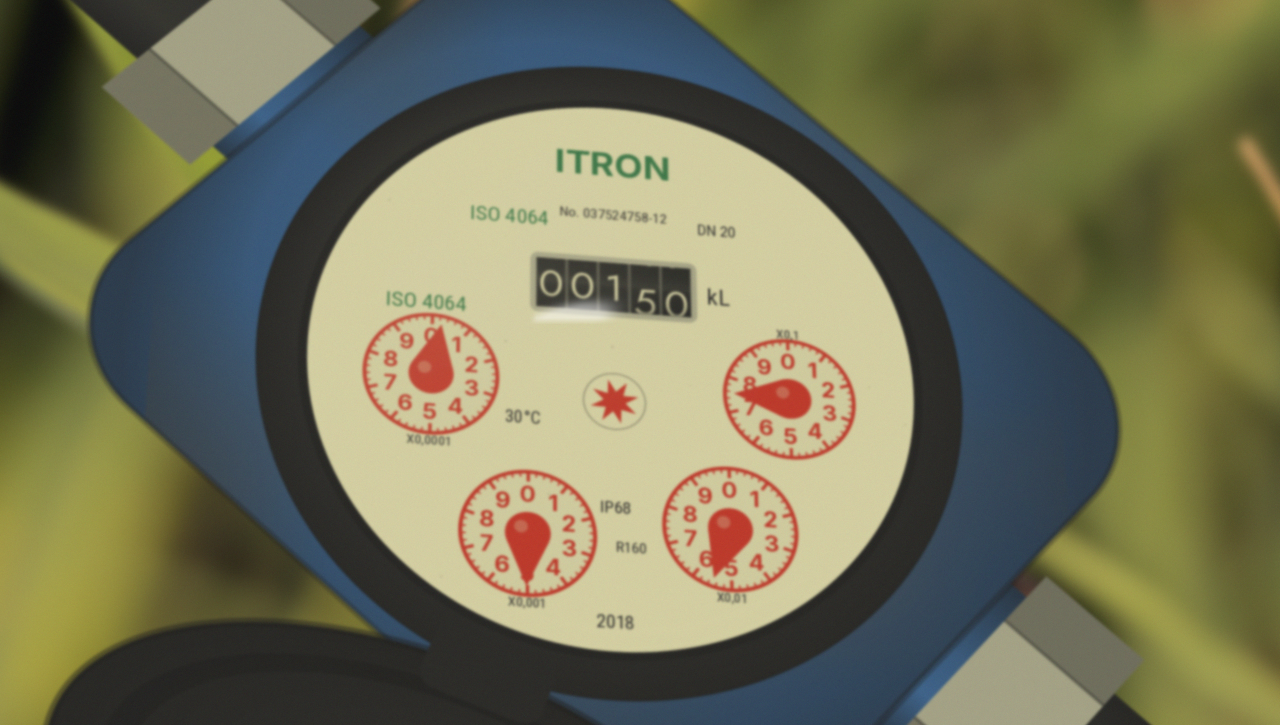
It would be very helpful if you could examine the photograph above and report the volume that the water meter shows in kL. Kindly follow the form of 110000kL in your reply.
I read 149.7550kL
